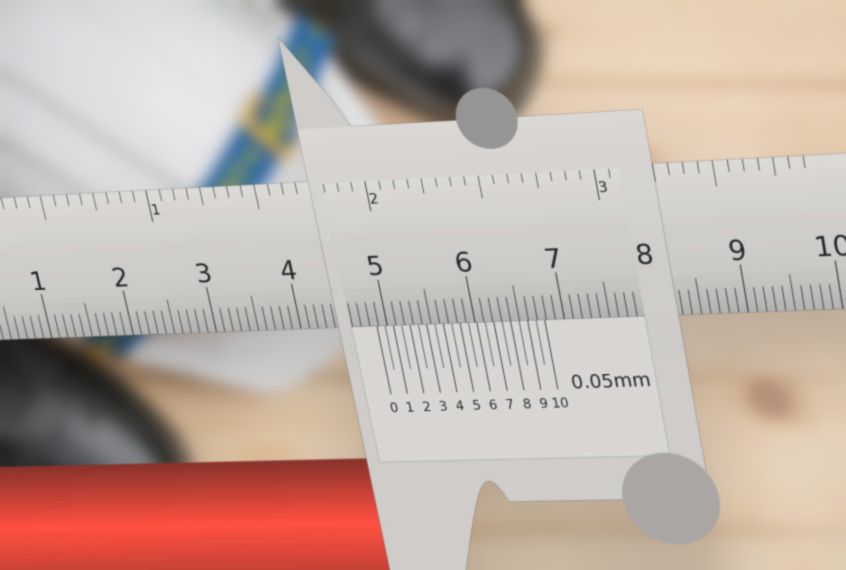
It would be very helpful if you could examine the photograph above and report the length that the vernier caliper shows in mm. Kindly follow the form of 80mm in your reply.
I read 48.8mm
